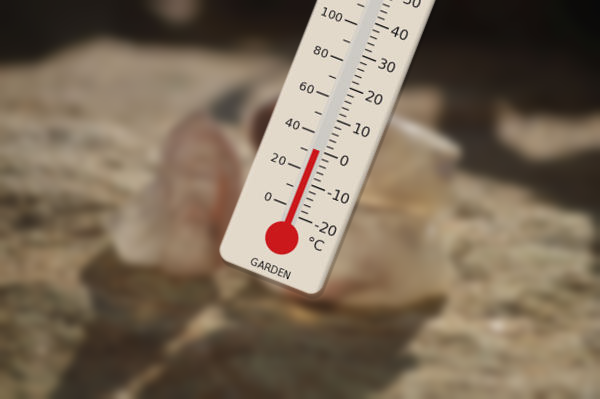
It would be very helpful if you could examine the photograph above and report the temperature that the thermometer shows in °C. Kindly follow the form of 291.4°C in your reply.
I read 0°C
